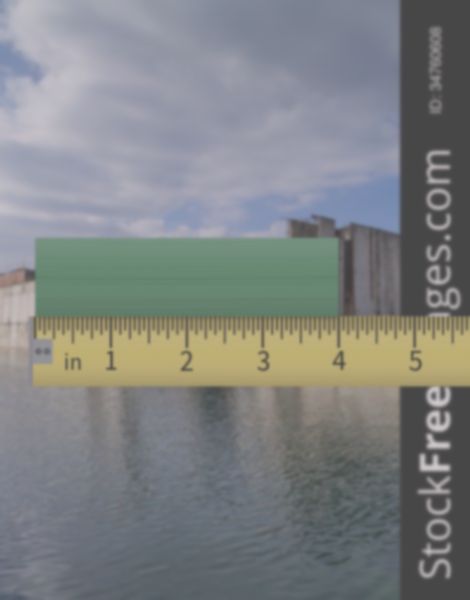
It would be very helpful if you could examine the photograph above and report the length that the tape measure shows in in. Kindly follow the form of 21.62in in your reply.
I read 4in
